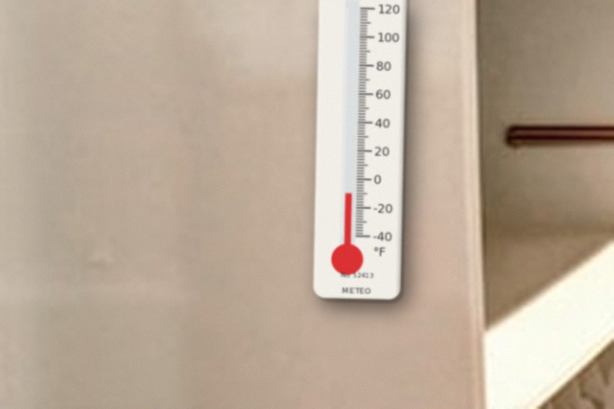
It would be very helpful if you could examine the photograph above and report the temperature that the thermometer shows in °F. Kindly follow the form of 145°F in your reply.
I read -10°F
